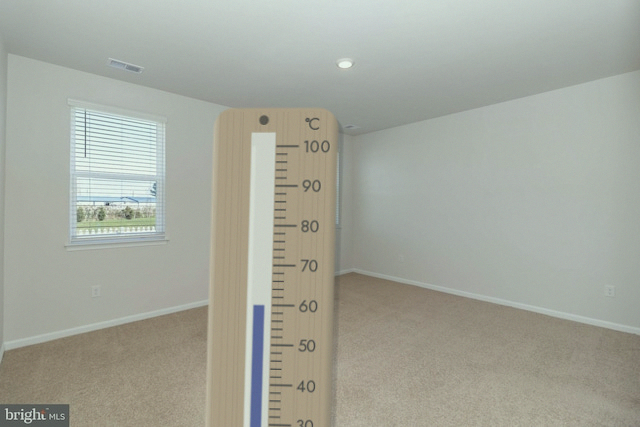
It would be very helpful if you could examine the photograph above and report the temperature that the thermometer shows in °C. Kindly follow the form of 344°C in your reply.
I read 60°C
